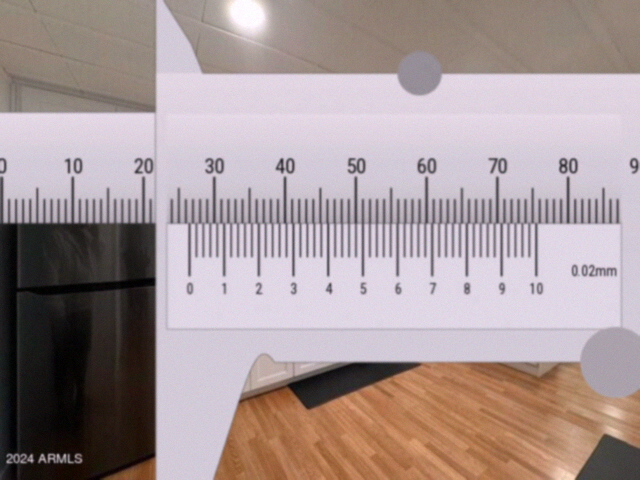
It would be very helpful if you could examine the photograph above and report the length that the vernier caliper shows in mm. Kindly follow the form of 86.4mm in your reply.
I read 26.5mm
